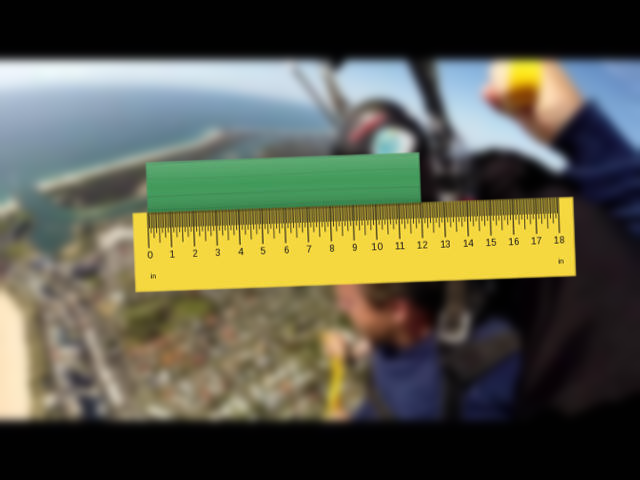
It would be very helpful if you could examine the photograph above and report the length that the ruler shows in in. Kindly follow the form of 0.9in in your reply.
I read 12in
